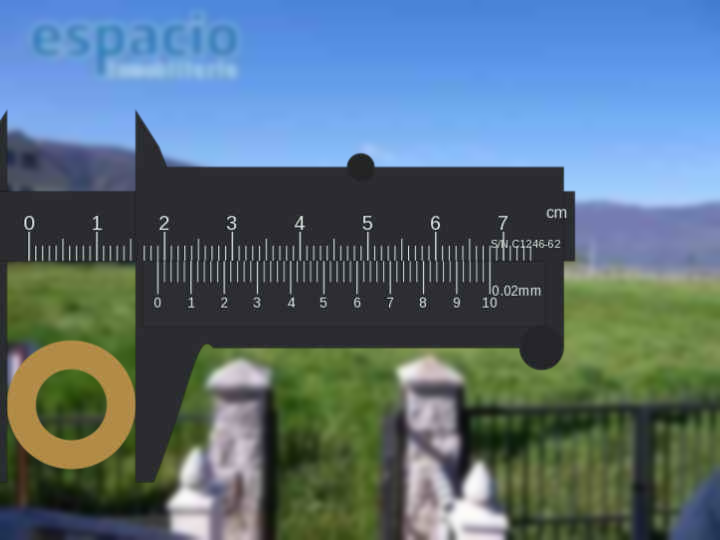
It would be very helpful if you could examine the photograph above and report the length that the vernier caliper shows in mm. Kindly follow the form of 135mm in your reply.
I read 19.0mm
